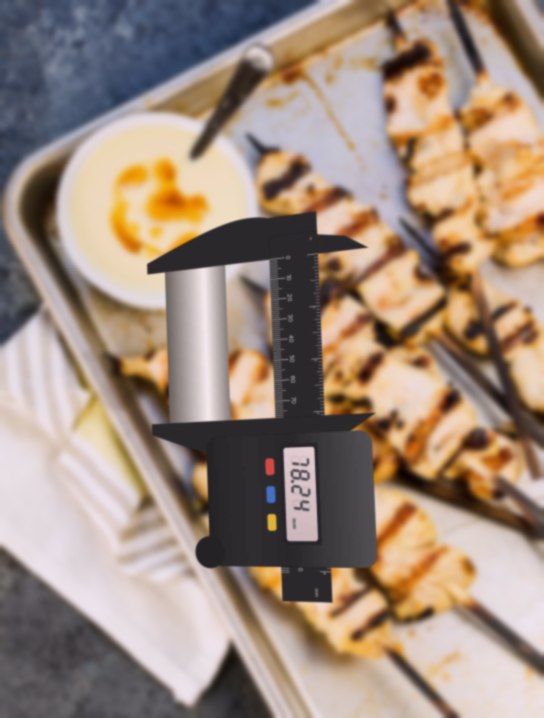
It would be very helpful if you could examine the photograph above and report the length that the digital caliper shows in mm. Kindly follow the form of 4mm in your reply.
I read 78.24mm
